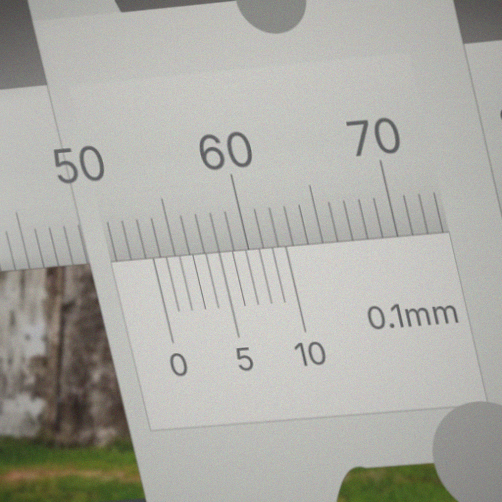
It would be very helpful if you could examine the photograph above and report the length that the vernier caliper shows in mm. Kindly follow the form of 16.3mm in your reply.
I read 53.5mm
